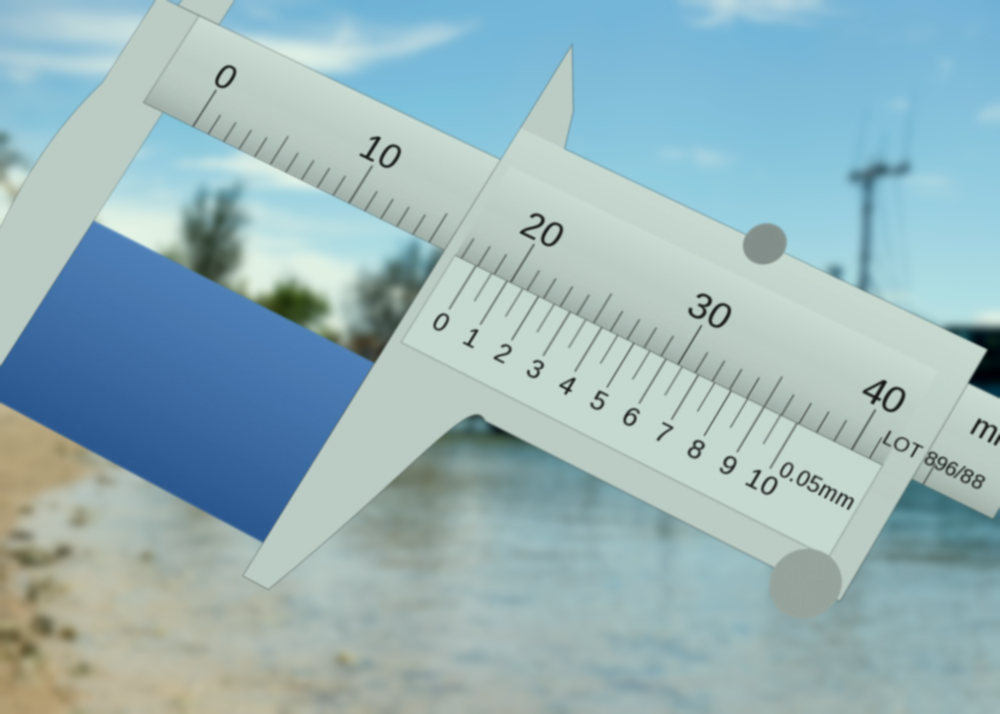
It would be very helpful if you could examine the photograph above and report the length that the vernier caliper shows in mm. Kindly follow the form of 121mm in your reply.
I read 17.9mm
